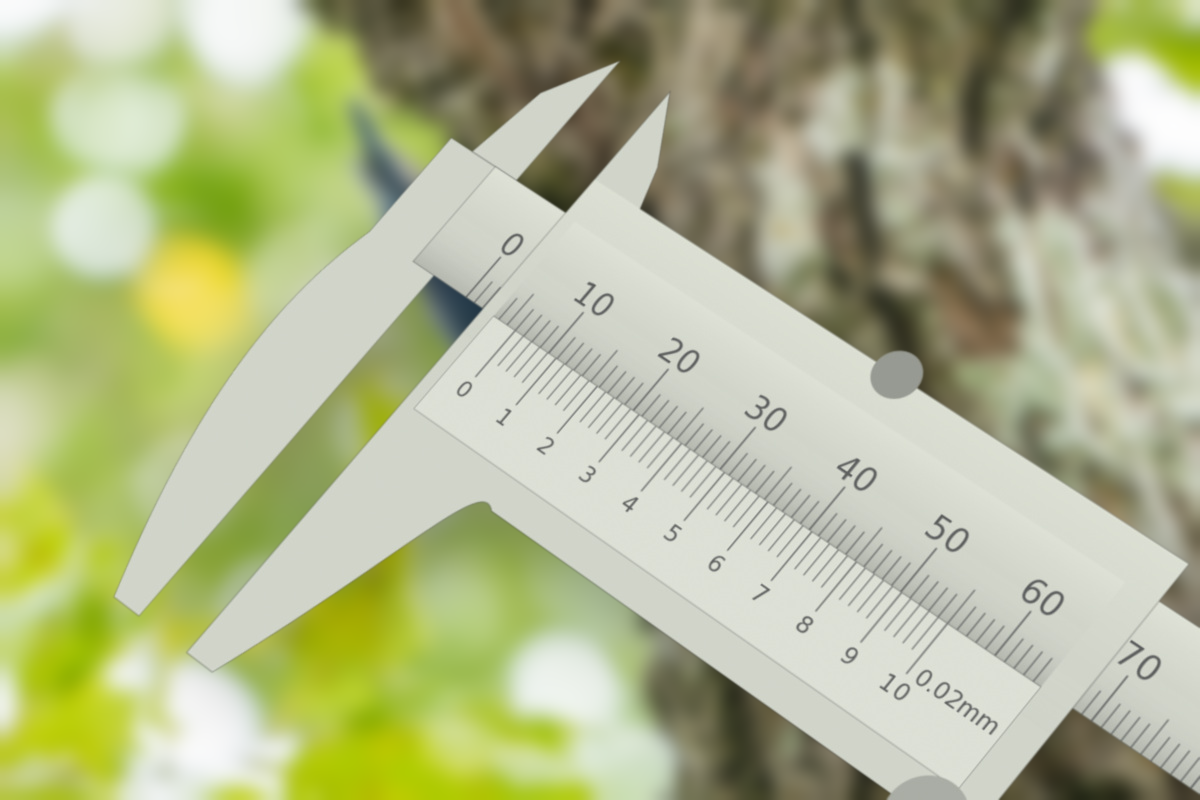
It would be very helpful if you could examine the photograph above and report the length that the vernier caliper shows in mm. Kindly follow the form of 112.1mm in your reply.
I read 6.0mm
